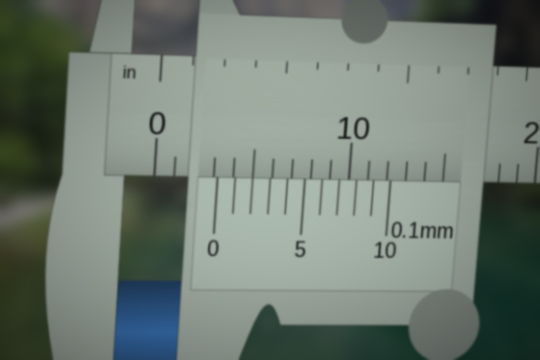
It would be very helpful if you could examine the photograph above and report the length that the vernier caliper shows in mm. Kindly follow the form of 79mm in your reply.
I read 3.2mm
